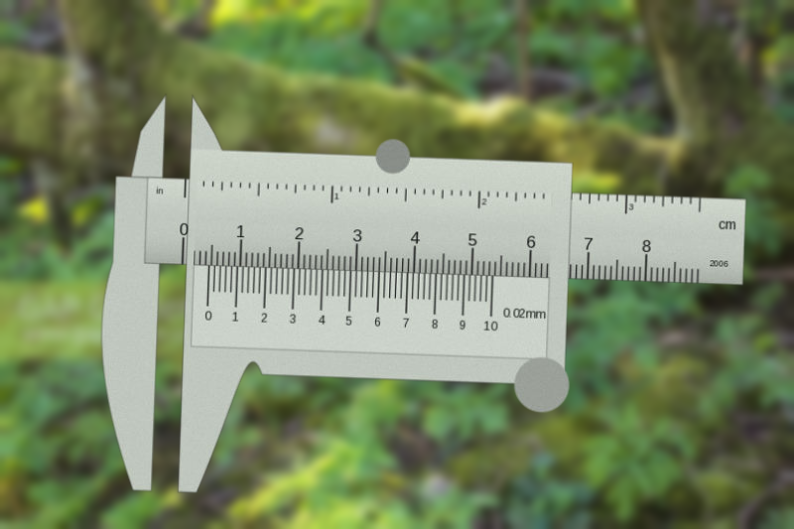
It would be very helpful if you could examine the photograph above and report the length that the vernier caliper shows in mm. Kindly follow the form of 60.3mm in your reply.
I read 4.6mm
